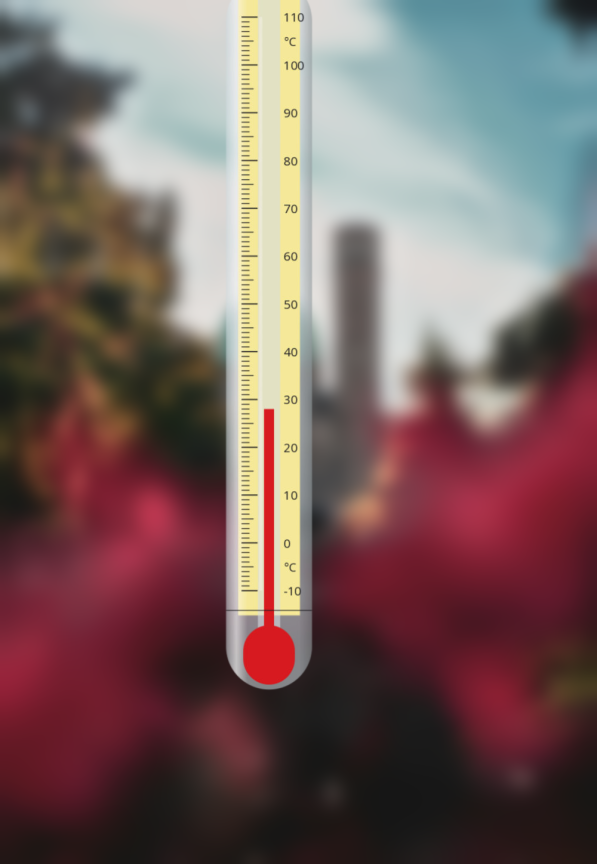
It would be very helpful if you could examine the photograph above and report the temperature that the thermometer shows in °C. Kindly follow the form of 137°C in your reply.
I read 28°C
